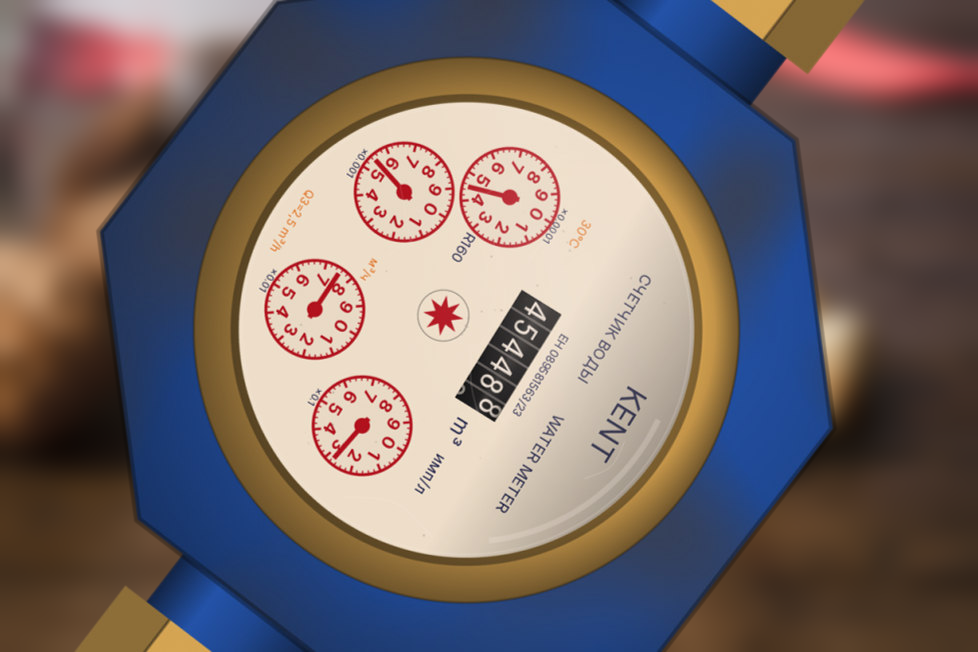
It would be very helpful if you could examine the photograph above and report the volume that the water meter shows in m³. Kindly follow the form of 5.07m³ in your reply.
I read 454488.2754m³
